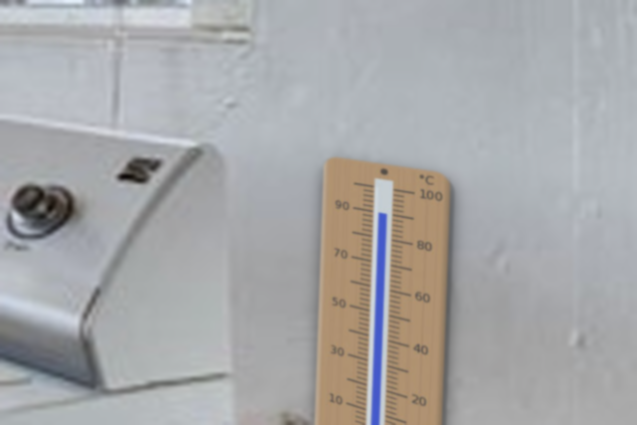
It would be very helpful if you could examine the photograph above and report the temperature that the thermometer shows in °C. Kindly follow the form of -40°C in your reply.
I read 90°C
